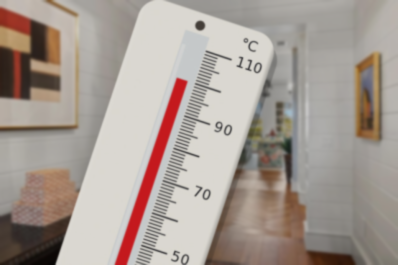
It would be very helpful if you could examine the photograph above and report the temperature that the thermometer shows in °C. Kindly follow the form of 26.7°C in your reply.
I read 100°C
